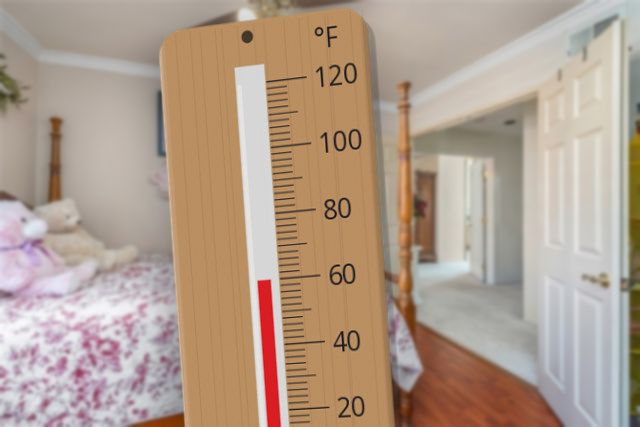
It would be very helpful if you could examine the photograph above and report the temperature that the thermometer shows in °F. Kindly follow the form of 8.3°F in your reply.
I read 60°F
